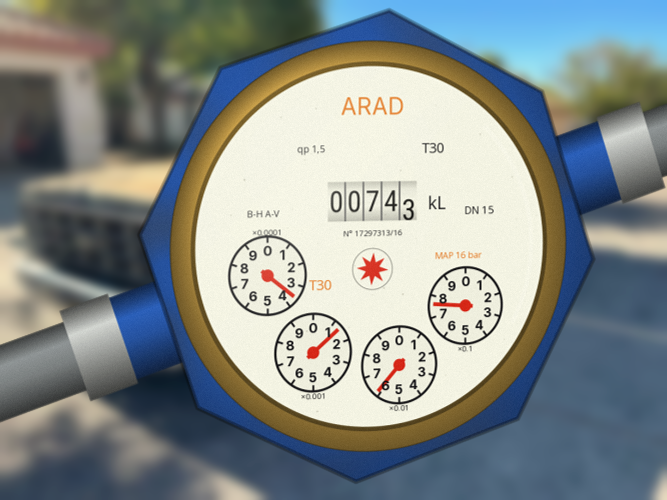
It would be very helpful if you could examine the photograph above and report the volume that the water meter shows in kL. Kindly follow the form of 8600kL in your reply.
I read 742.7613kL
